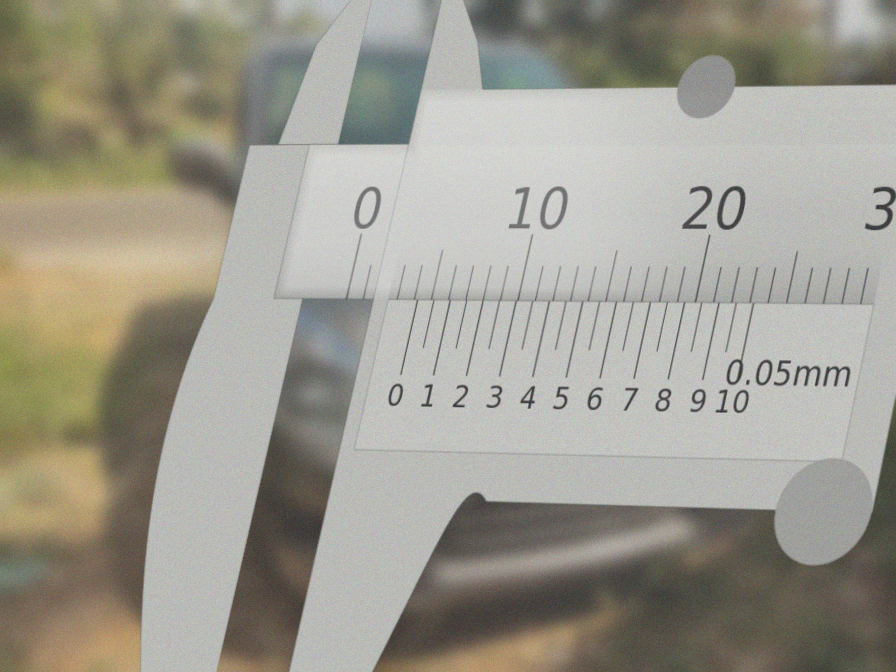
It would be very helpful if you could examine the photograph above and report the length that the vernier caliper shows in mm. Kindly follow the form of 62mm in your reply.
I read 4.2mm
